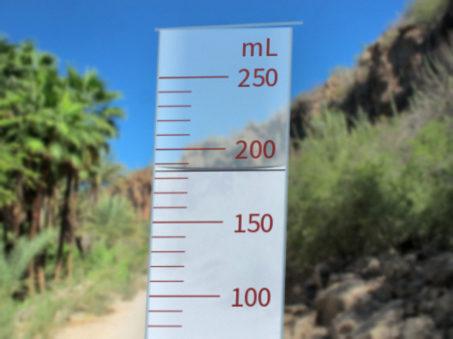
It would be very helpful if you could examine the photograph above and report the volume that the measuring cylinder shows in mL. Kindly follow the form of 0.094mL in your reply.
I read 185mL
